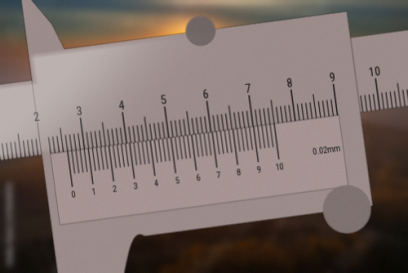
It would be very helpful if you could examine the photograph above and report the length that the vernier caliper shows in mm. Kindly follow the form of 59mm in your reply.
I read 26.0mm
